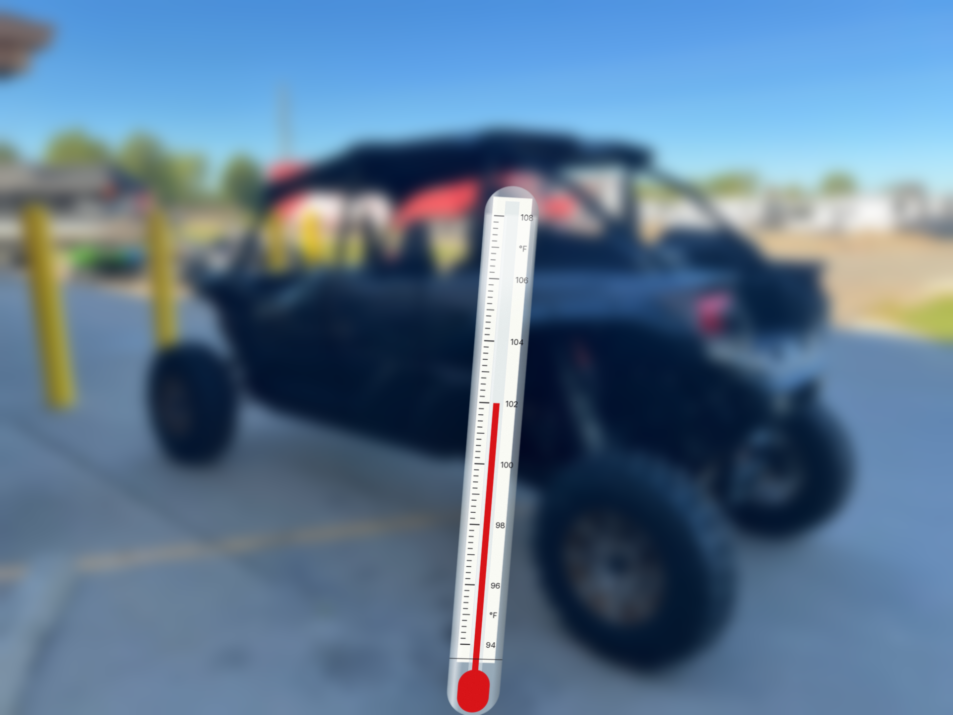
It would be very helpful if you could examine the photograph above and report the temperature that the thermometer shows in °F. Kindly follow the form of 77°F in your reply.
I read 102°F
